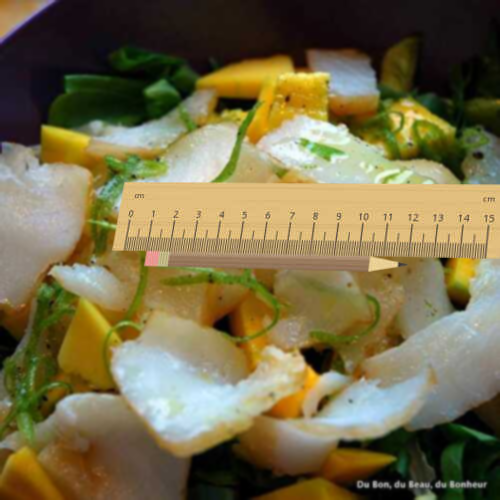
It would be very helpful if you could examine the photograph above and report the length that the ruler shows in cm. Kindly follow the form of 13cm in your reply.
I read 11cm
